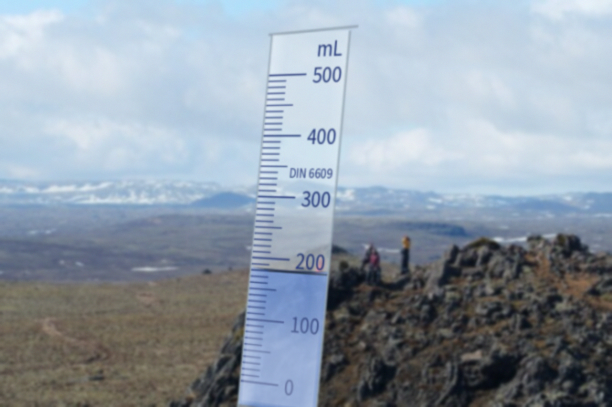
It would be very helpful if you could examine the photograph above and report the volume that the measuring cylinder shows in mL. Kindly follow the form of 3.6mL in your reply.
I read 180mL
